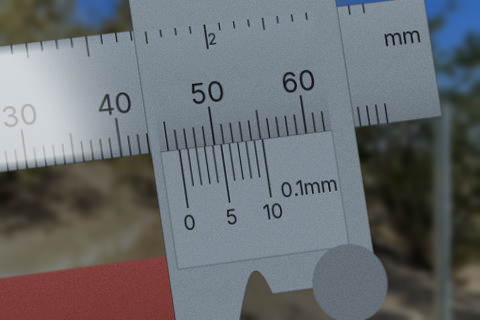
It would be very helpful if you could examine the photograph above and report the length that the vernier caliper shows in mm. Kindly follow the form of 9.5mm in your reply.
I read 46.2mm
